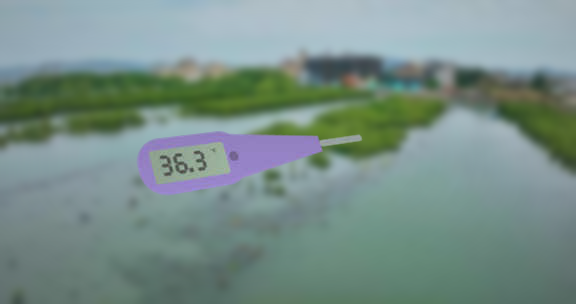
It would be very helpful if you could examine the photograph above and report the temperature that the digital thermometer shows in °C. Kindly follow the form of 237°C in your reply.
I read 36.3°C
